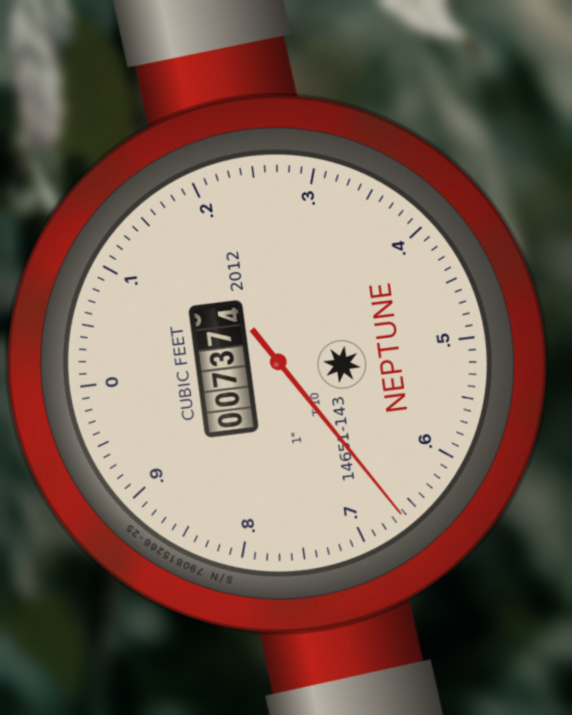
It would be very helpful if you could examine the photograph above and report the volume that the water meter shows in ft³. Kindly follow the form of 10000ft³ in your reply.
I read 7373.66ft³
